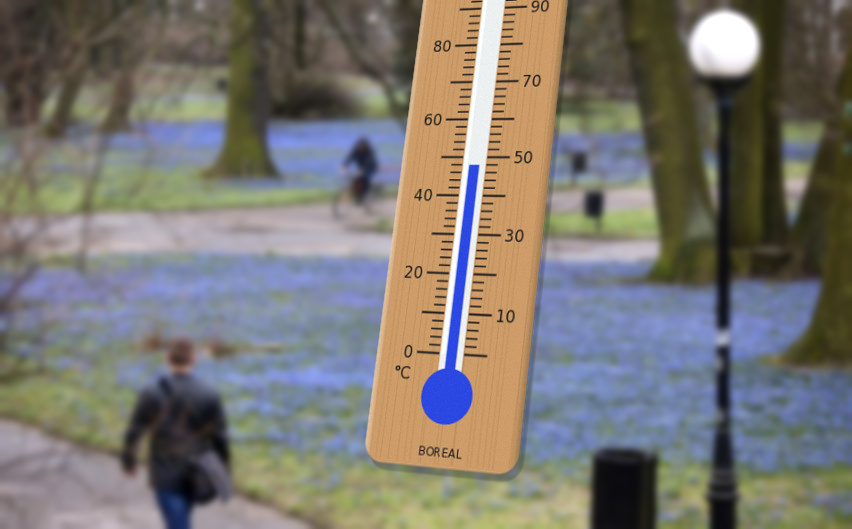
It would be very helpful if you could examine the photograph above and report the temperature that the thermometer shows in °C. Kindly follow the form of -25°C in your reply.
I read 48°C
